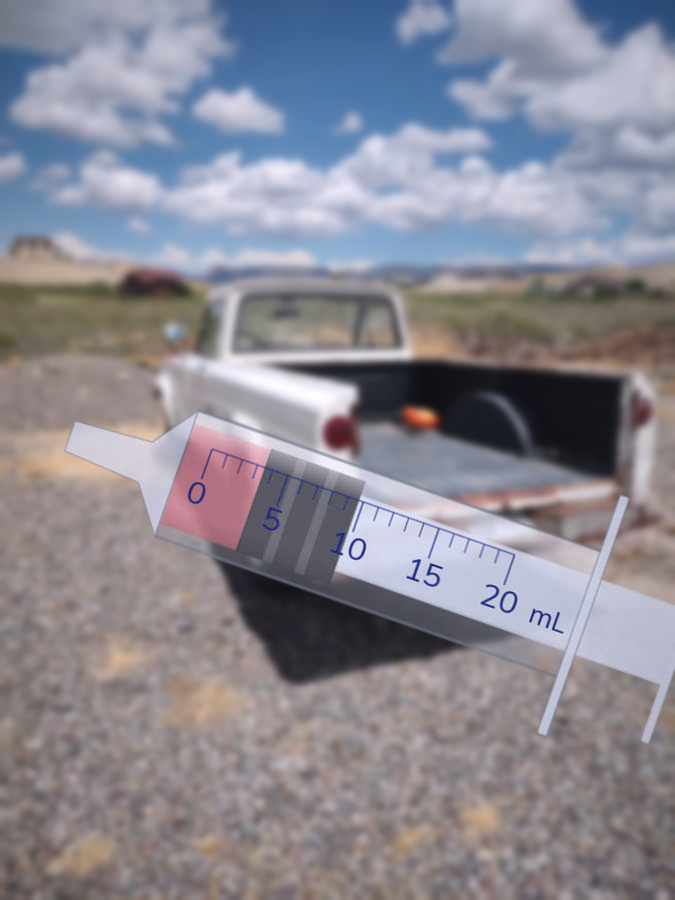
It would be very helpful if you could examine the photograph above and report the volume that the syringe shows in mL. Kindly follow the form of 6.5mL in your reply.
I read 3.5mL
